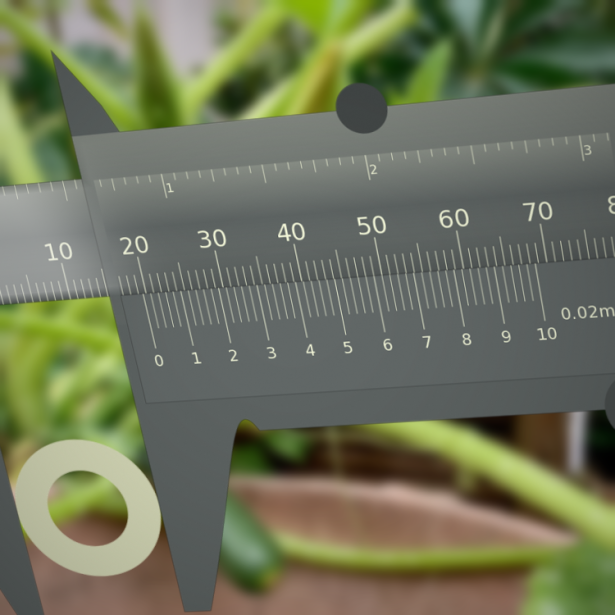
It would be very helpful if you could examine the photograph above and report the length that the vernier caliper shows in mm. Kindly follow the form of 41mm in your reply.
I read 19.6mm
